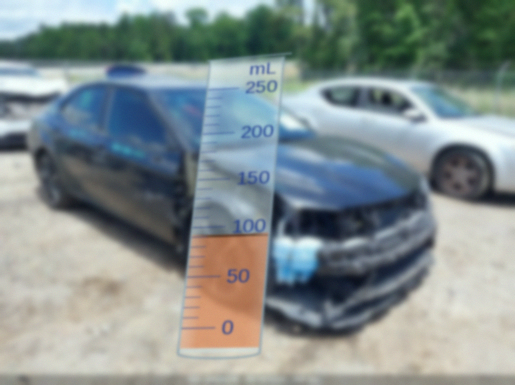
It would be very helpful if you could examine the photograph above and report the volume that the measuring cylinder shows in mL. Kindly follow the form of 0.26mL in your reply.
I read 90mL
